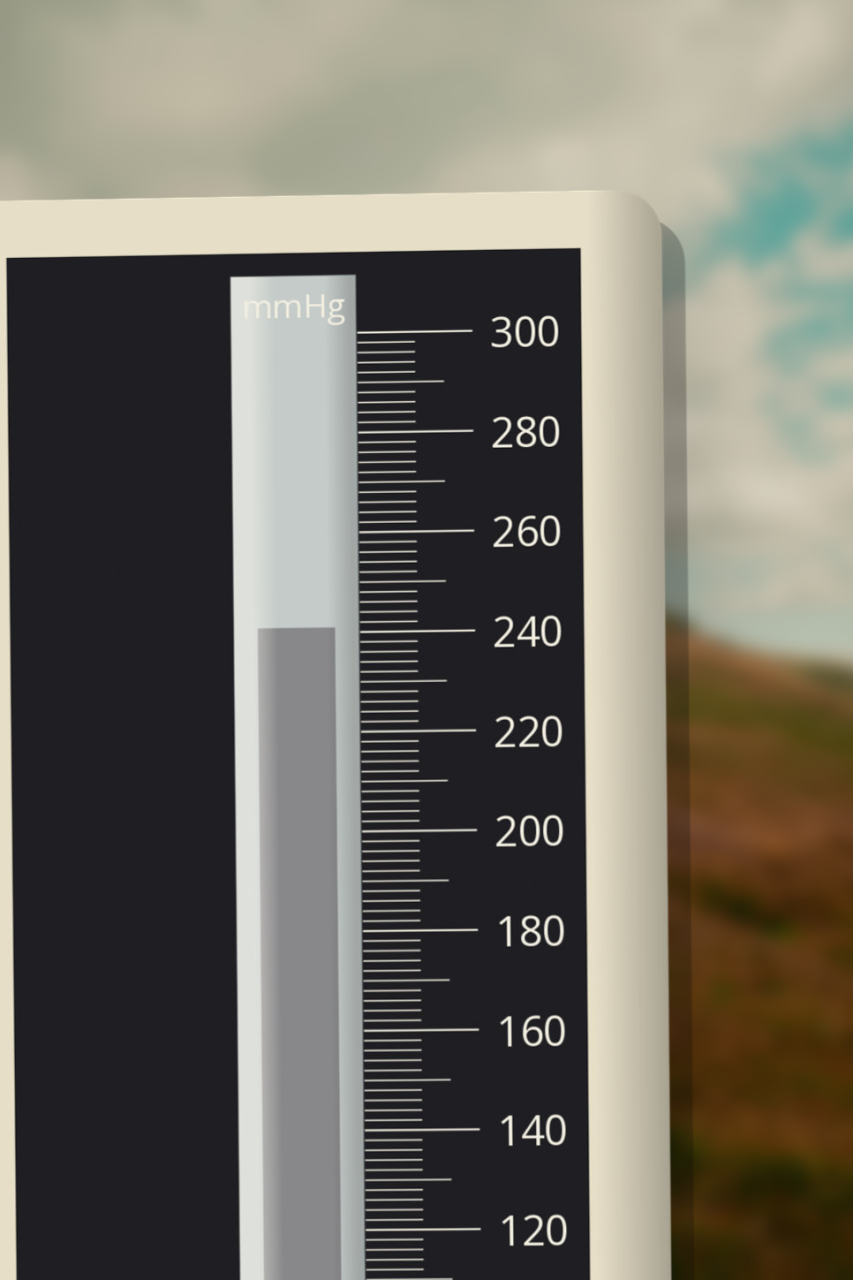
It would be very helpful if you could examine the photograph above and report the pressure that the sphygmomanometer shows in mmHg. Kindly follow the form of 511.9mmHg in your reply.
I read 241mmHg
